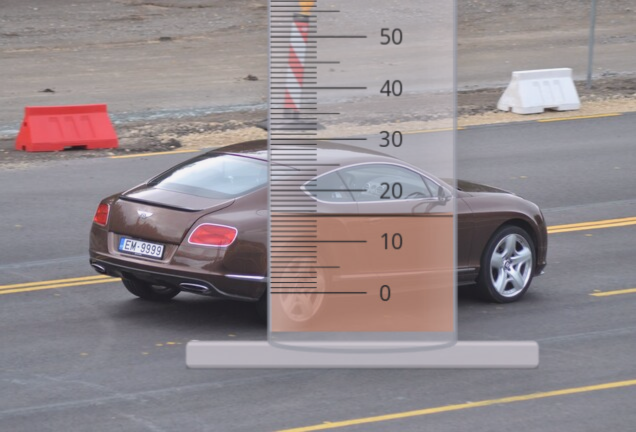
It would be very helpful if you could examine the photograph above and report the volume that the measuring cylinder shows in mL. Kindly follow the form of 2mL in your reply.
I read 15mL
